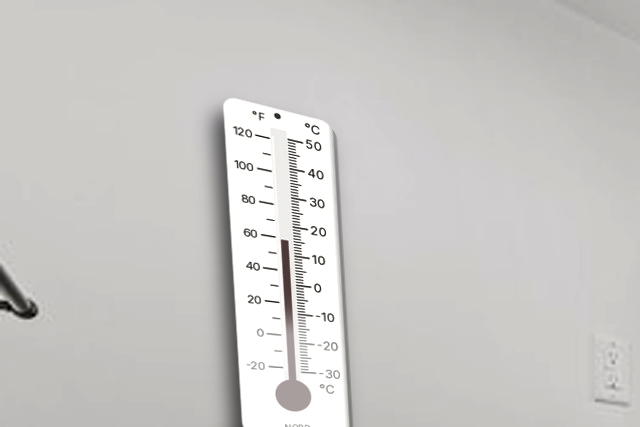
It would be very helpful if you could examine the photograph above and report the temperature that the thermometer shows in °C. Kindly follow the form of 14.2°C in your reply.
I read 15°C
